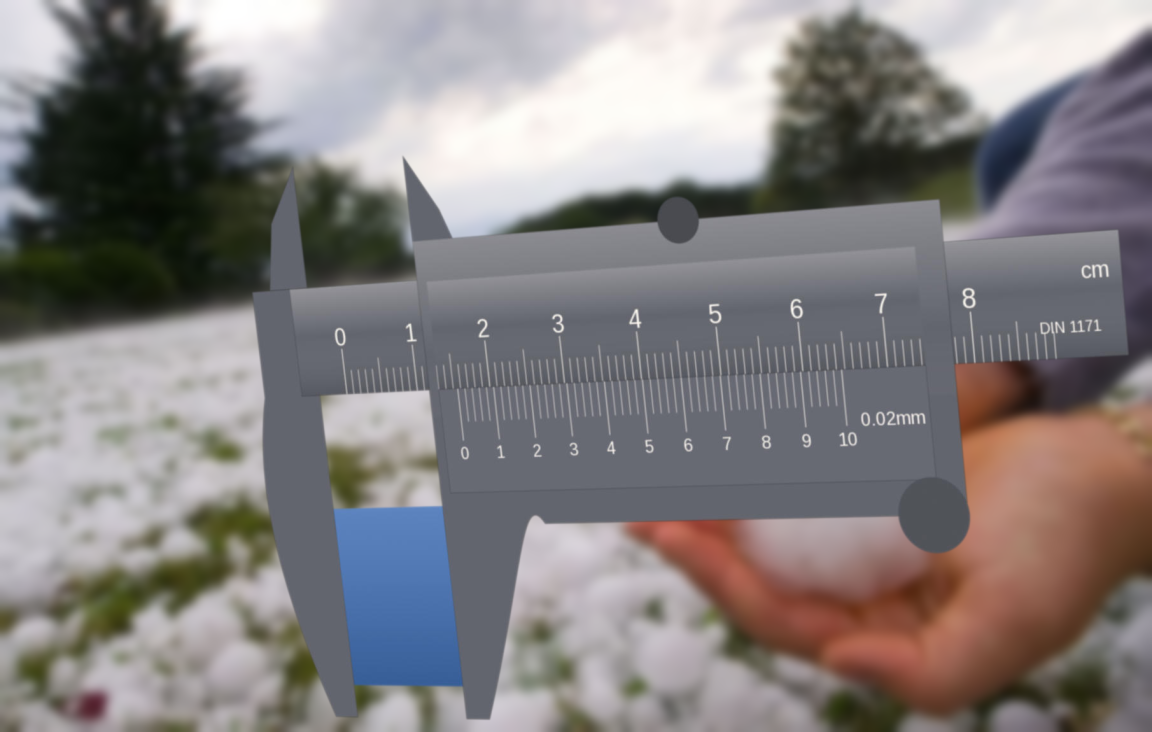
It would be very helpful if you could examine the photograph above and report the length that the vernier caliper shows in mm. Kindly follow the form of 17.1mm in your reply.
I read 15.6mm
